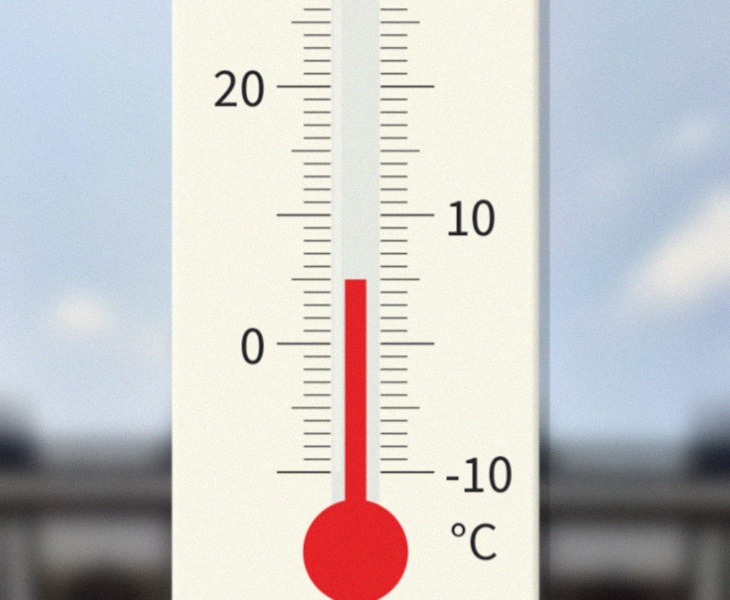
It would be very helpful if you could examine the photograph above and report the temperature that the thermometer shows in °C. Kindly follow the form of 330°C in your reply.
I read 5°C
